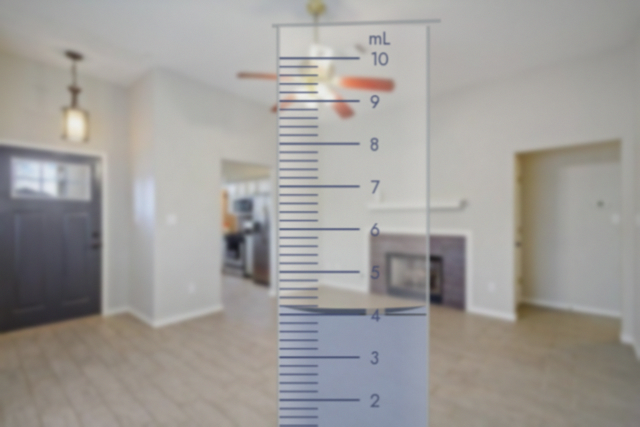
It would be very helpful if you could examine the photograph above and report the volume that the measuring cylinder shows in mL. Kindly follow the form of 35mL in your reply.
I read 4mL
